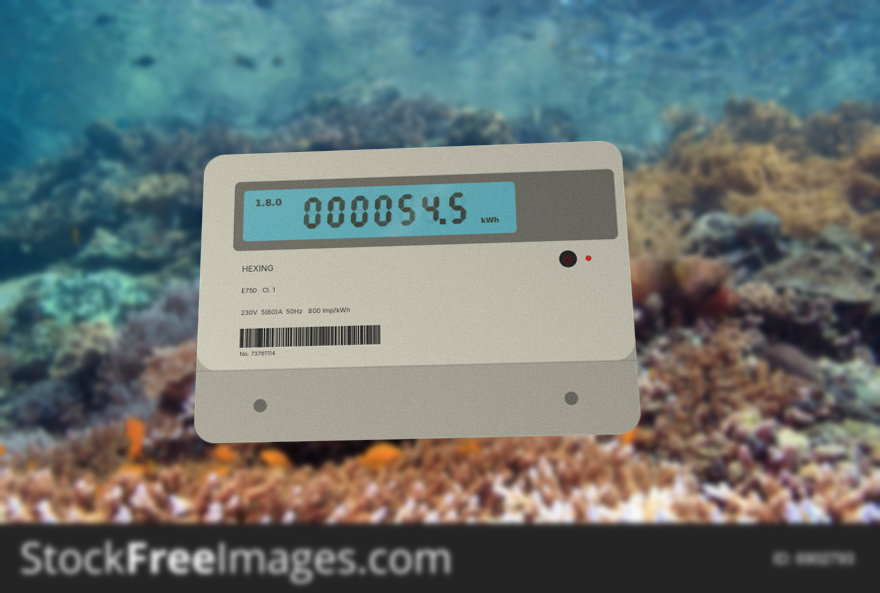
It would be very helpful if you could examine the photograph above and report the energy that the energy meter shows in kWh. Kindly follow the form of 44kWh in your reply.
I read 54.5kWh
